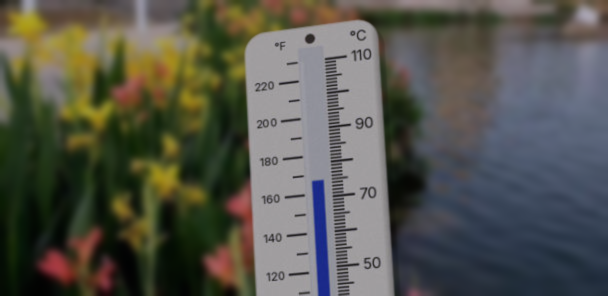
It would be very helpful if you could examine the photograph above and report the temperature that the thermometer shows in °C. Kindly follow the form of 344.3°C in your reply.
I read 75°C
